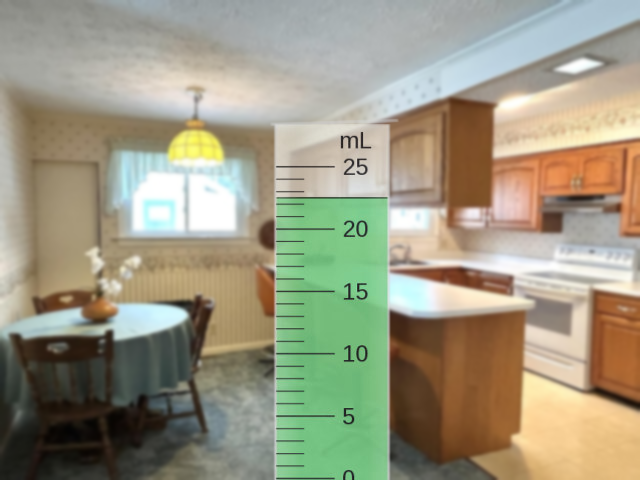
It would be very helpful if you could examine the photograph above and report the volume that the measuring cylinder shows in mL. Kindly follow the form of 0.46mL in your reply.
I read 22.5mL
